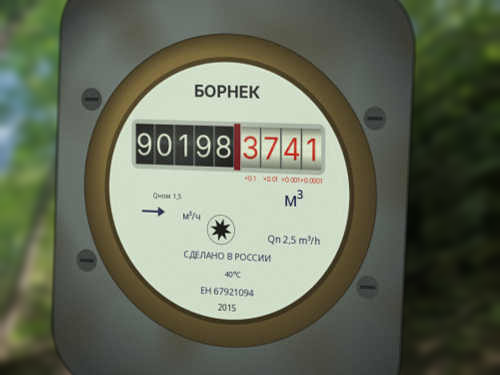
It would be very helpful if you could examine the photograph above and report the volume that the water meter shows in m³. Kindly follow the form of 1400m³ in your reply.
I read 90198.3741m³
